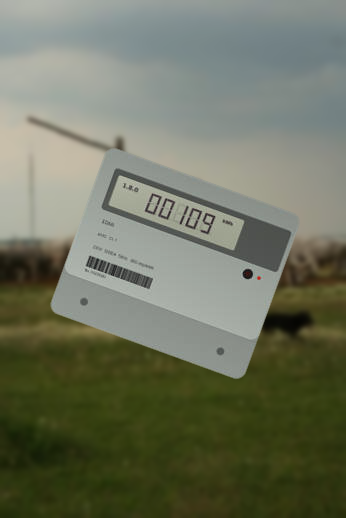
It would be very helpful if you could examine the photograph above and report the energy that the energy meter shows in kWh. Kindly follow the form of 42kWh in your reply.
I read 109kWh
